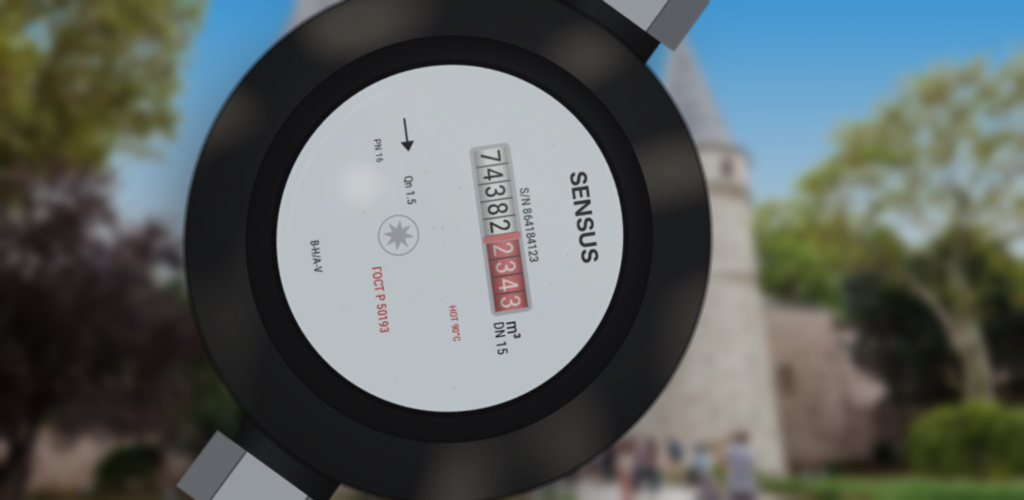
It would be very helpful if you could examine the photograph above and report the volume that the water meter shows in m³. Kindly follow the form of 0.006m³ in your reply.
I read 74382.2343m³
